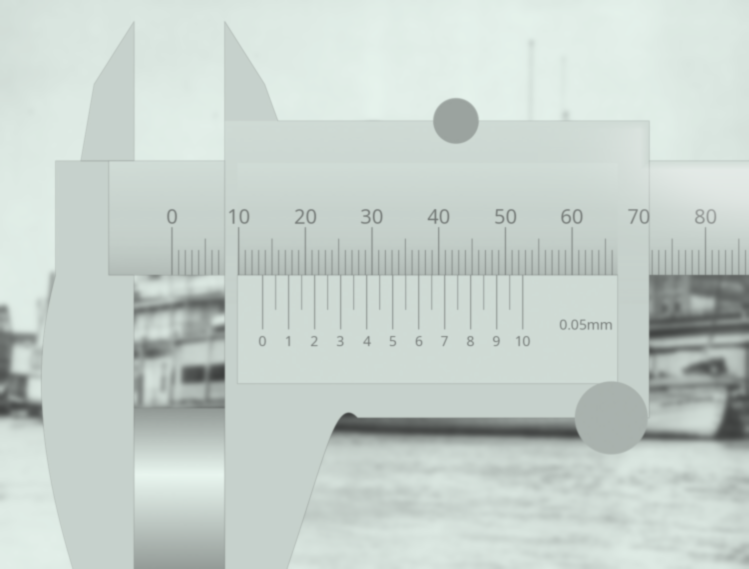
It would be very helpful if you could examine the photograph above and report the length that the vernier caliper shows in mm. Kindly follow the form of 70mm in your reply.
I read 13.6mm
